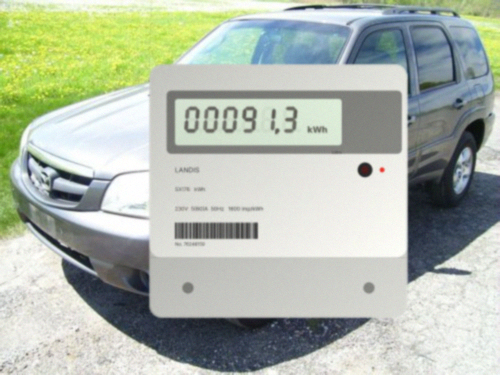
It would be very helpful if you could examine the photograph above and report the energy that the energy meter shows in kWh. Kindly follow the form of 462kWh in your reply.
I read 91.3kWh
